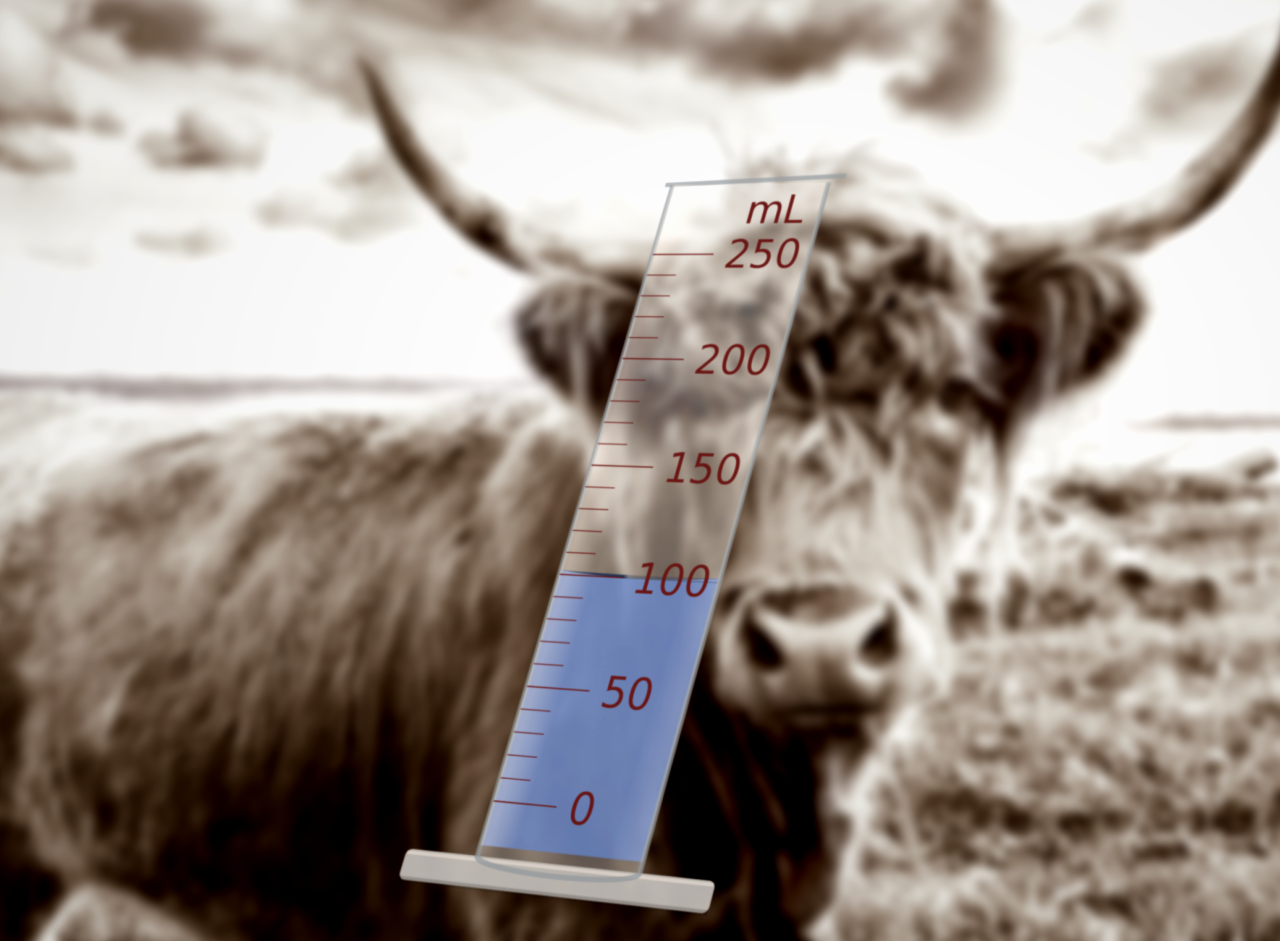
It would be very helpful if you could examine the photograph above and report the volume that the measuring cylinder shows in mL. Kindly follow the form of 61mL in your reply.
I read 100mL
